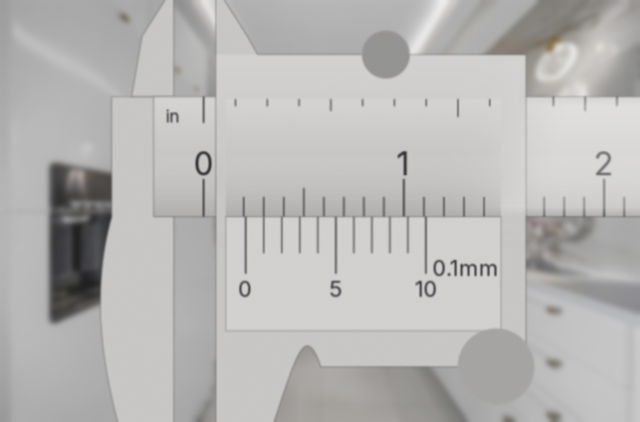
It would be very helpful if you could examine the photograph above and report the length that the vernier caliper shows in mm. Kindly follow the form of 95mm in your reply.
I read 2.1mm
